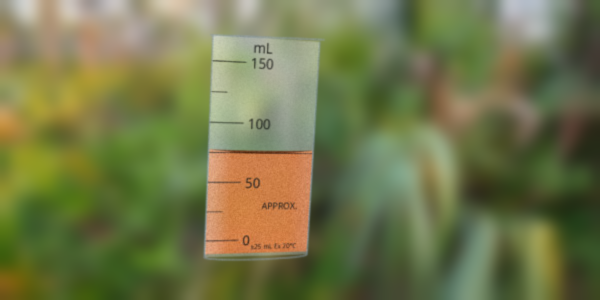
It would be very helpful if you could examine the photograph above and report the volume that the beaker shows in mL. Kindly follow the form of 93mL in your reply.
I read 75mL
